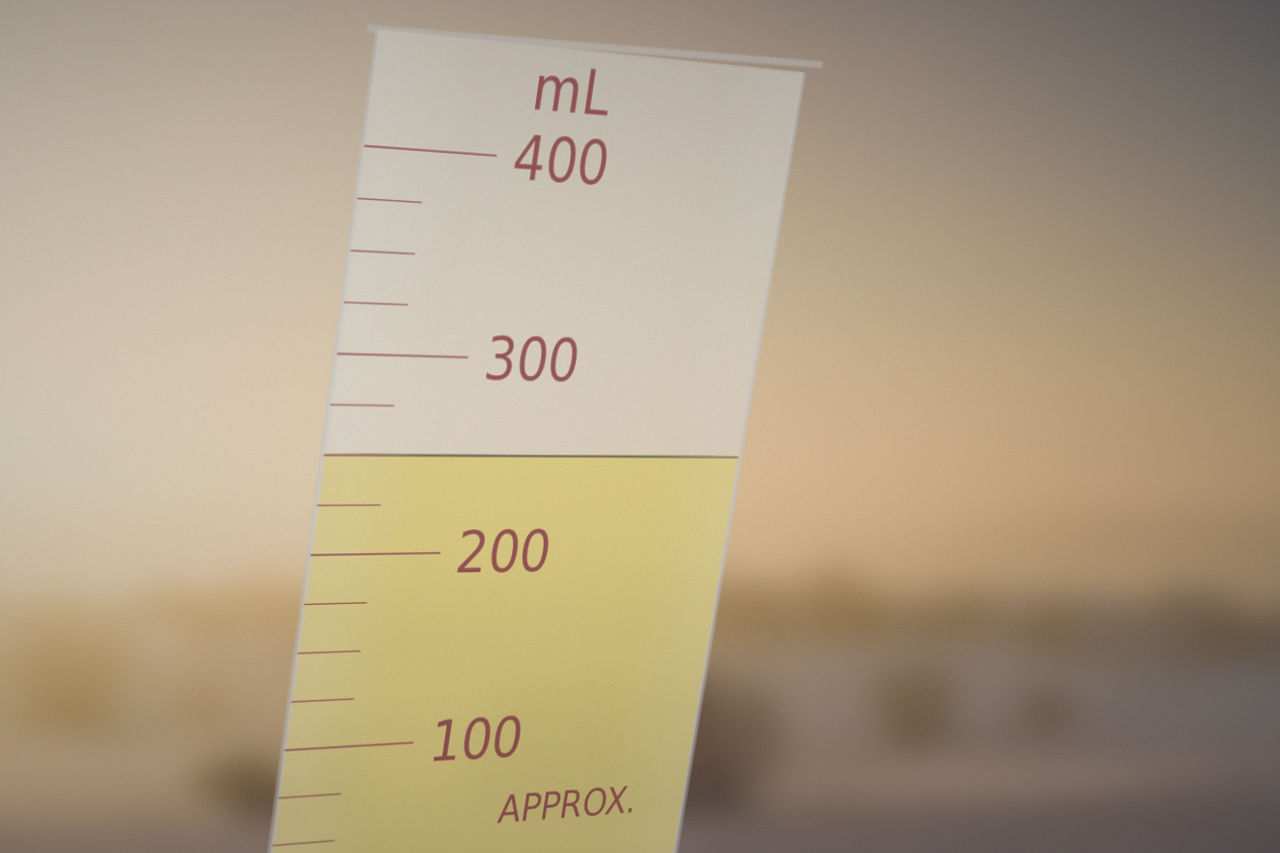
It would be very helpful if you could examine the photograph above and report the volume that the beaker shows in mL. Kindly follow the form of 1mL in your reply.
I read 250mL
